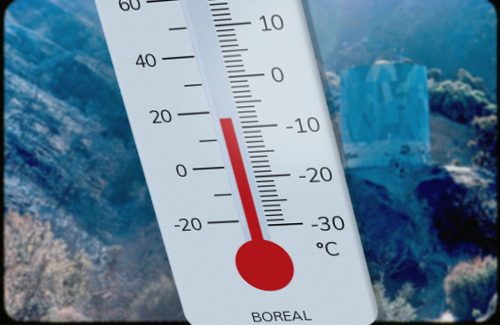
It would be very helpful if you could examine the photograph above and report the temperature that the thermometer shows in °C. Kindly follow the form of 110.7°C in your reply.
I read -8°C
